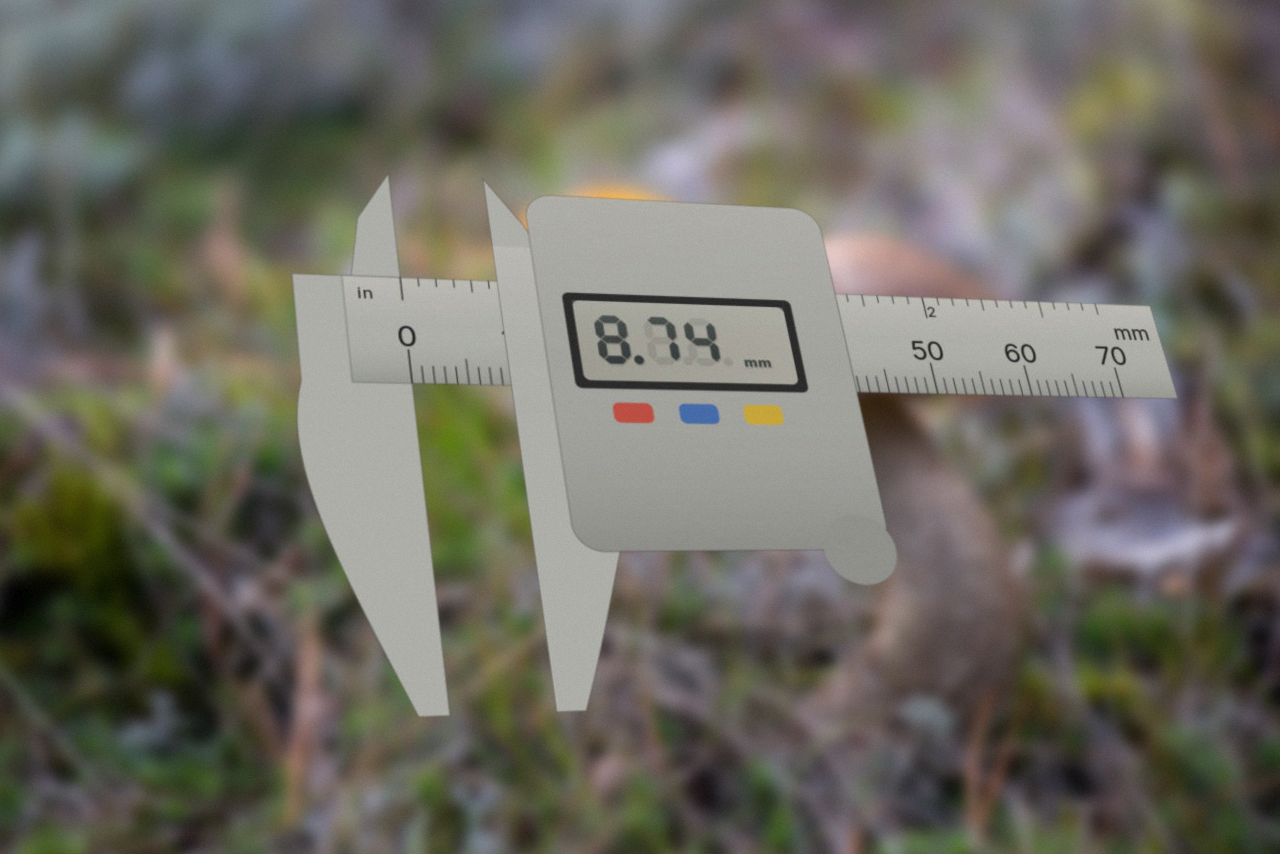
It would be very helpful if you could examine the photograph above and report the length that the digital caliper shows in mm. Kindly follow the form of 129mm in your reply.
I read 8.74mm
